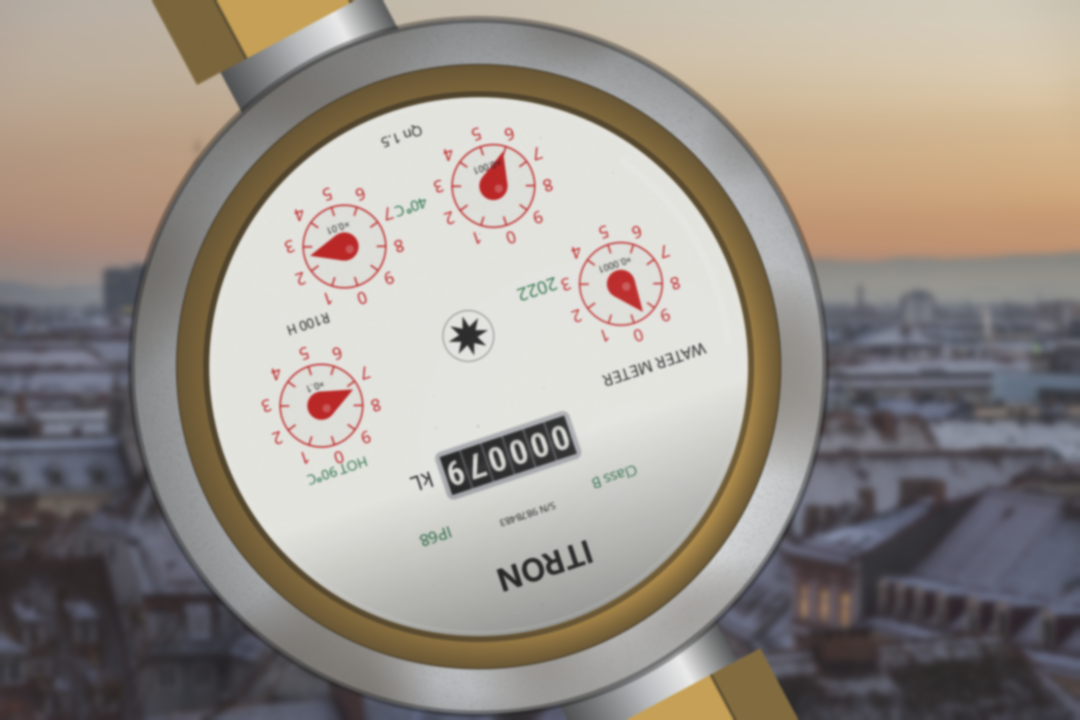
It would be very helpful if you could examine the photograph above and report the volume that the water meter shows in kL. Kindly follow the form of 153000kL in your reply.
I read 79.7259kL
